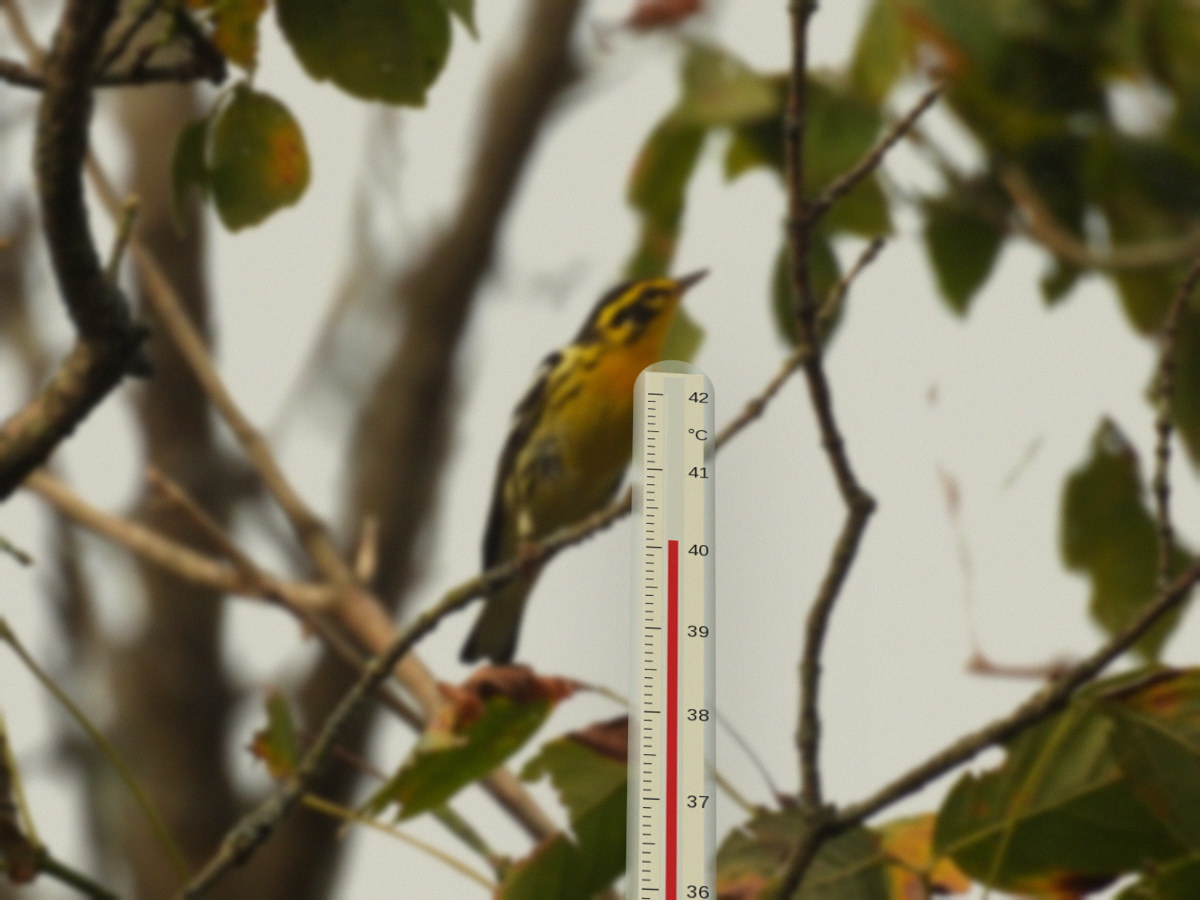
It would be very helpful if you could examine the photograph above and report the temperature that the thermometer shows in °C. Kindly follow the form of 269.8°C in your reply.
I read 40.1°C
